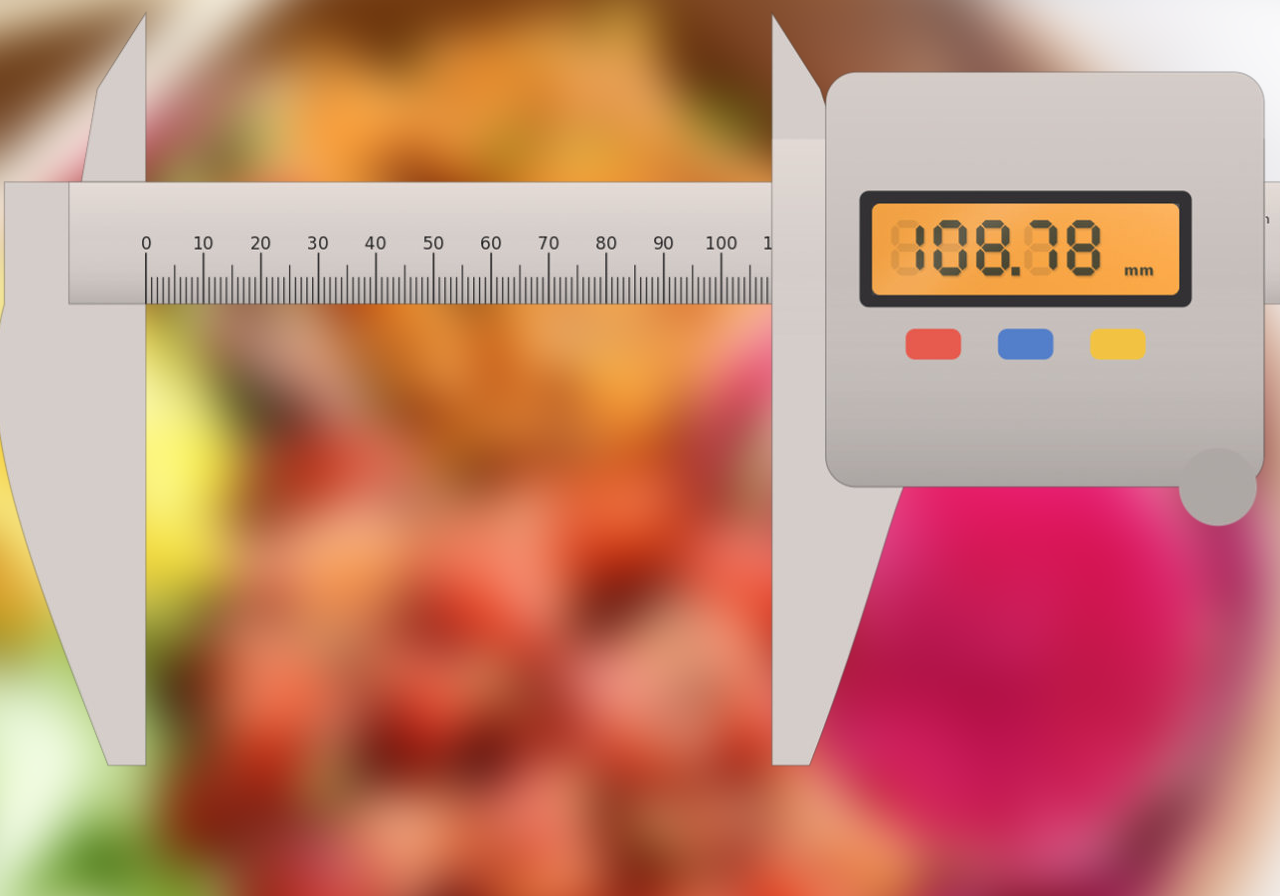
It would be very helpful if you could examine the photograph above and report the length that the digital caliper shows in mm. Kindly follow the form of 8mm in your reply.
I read 108.78mm
